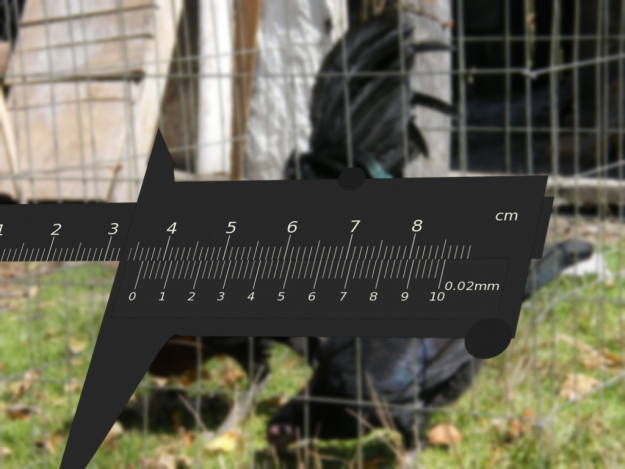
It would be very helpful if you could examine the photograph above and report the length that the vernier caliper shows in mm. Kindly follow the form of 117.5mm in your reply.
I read 36.6mm
